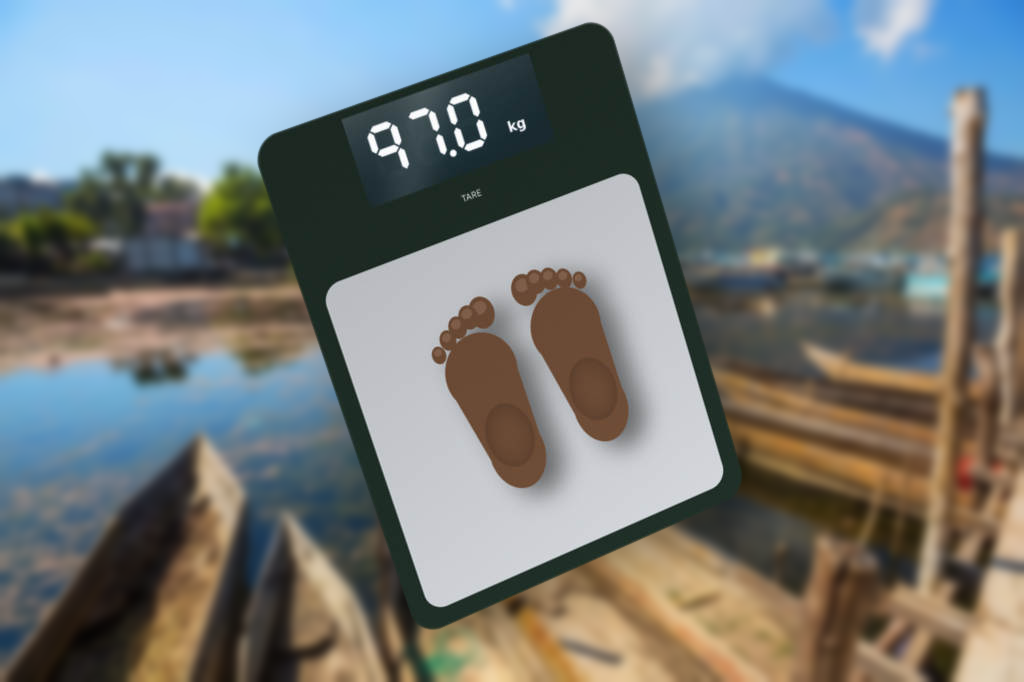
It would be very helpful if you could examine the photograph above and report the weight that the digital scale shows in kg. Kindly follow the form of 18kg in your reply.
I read 97.0kg
